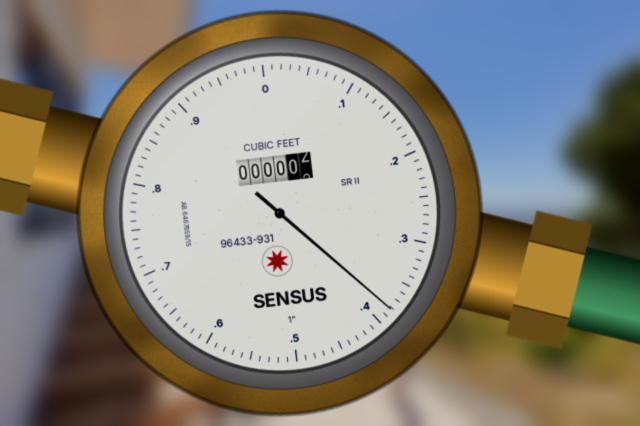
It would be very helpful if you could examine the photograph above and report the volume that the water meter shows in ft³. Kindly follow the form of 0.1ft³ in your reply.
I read 2.38ft³
